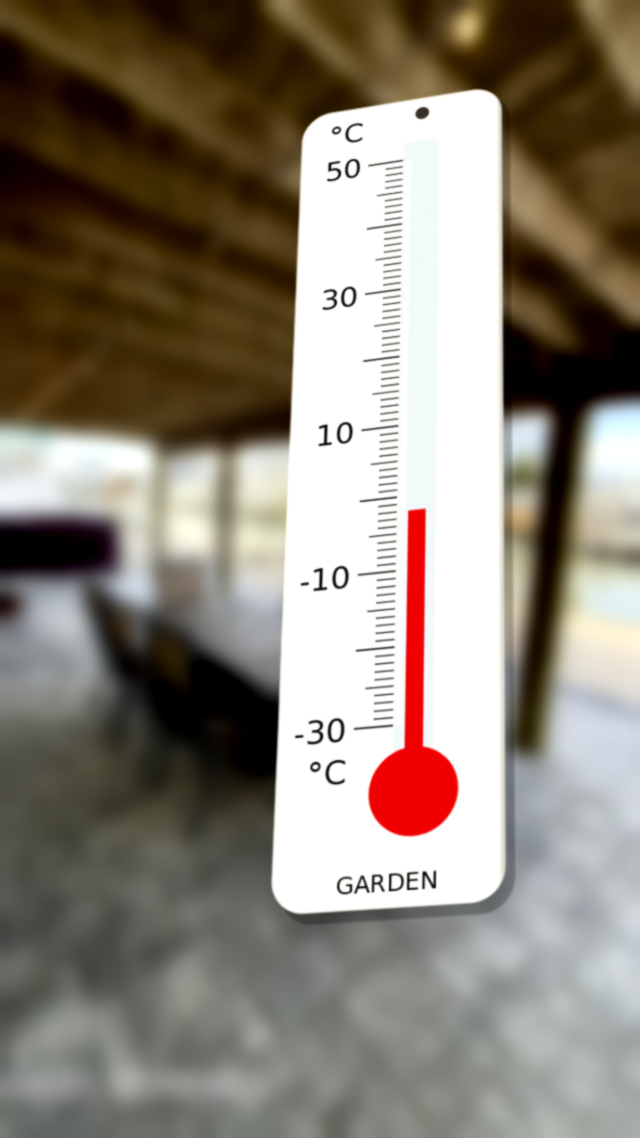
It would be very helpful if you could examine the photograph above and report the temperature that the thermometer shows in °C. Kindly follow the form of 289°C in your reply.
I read -2°C
